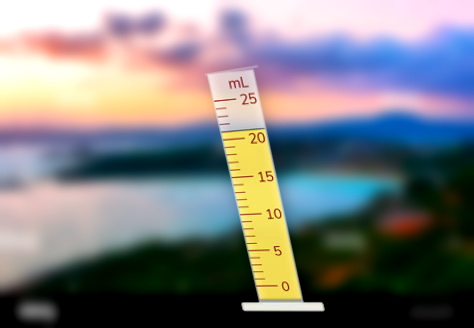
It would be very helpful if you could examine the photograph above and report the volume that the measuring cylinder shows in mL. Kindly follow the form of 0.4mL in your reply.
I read 21mL
